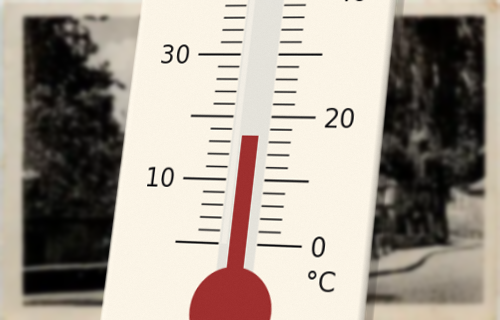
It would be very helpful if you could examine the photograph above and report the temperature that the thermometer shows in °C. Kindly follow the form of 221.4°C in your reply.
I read 17°C
